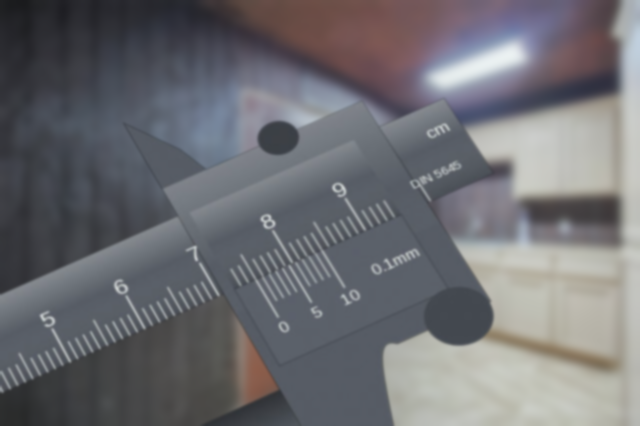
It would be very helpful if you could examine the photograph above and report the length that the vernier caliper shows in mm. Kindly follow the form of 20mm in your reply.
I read 75.0mm
